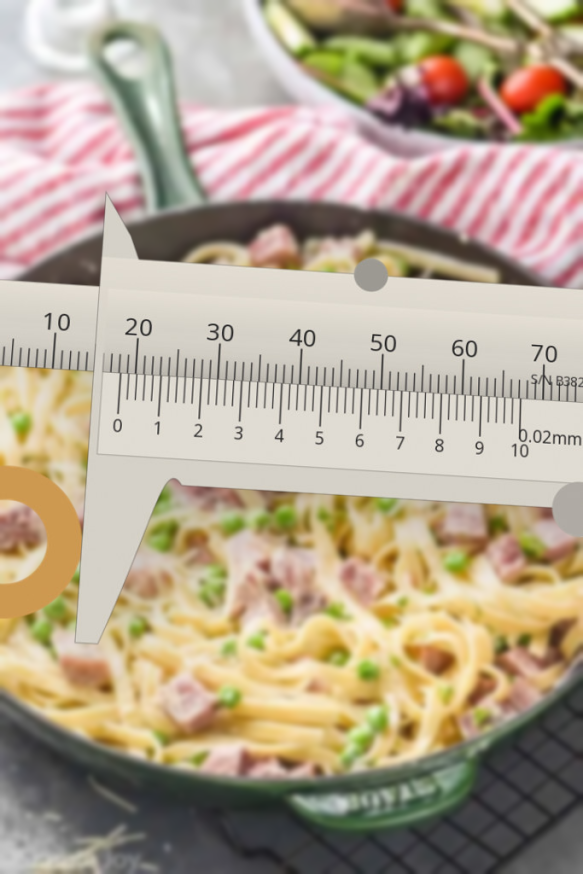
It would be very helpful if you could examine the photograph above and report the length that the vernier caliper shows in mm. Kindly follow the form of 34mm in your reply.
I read 18.2mm
